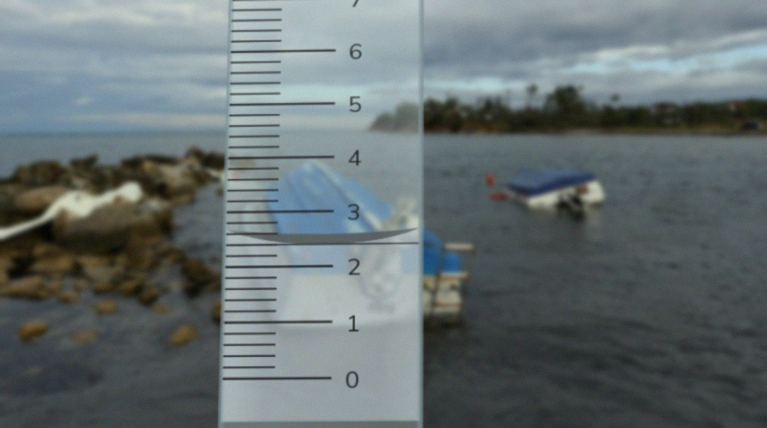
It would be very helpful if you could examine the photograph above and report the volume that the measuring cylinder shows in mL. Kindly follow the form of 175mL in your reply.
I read 2.4mL
